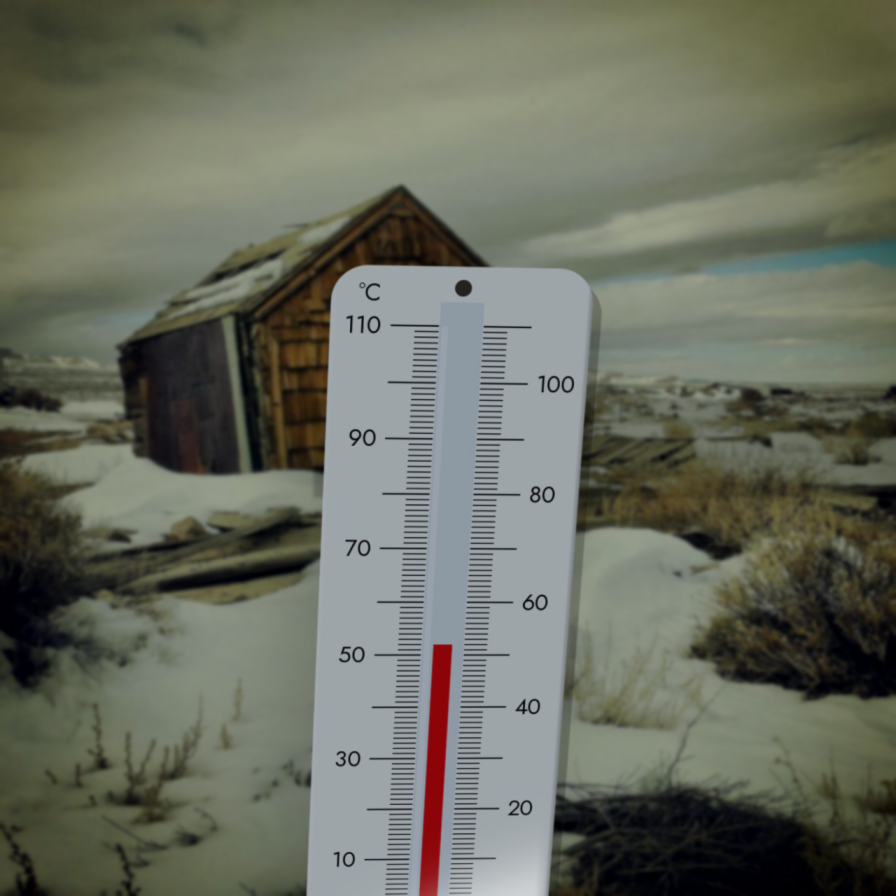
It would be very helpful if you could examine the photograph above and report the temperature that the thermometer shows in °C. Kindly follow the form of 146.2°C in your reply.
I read 52°C
